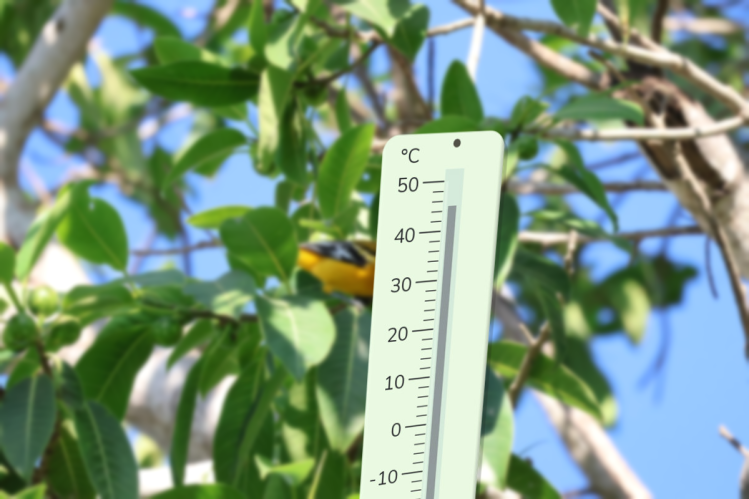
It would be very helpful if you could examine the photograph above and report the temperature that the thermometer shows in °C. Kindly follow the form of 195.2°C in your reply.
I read 45°C
